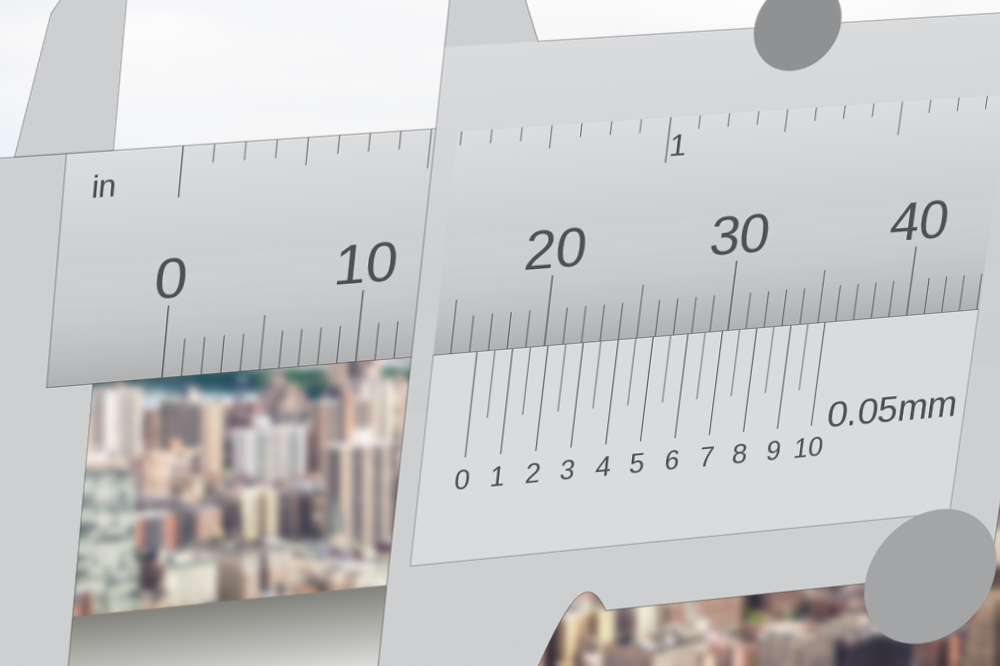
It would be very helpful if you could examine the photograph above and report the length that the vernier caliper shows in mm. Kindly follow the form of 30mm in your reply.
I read 16.4mm
